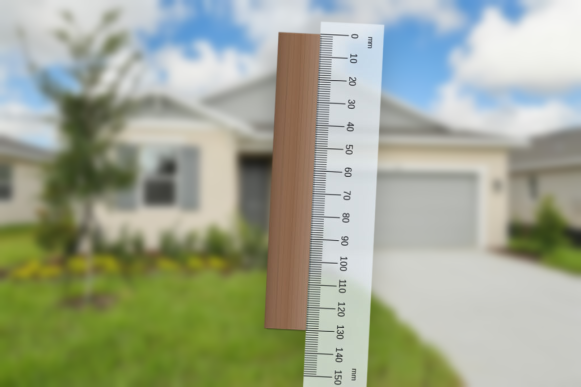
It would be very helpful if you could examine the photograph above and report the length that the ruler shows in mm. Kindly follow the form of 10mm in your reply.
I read 130mm
